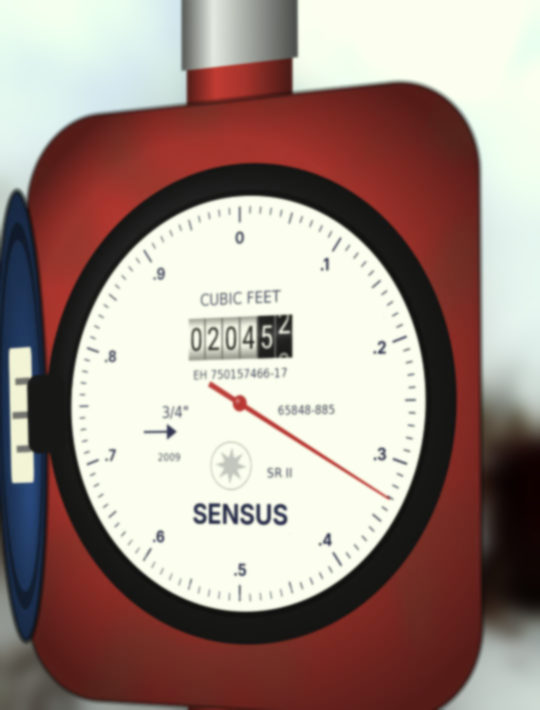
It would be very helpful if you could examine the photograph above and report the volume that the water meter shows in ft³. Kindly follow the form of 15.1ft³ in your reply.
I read 20452.33ft³
